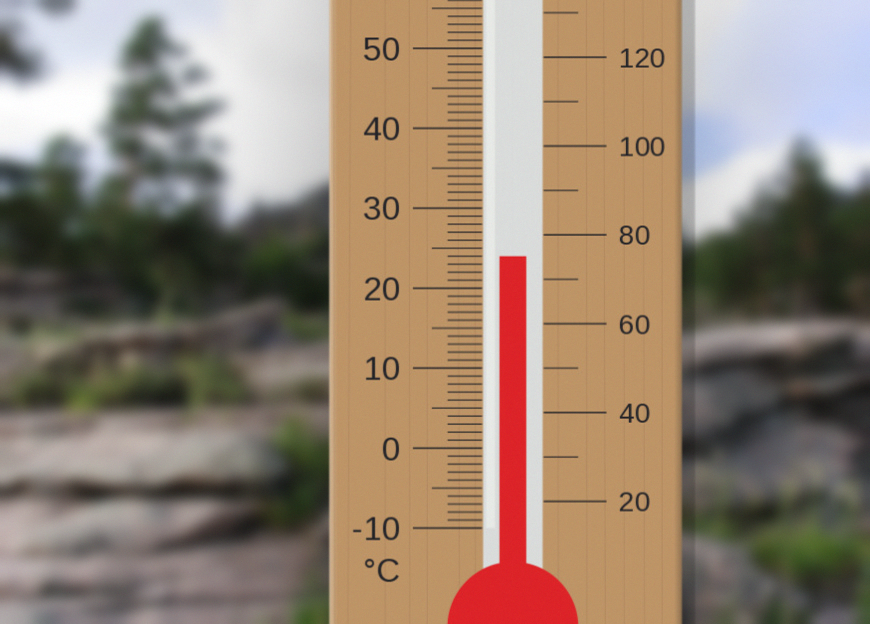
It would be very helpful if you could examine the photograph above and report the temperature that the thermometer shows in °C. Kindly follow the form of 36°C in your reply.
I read 24°C
